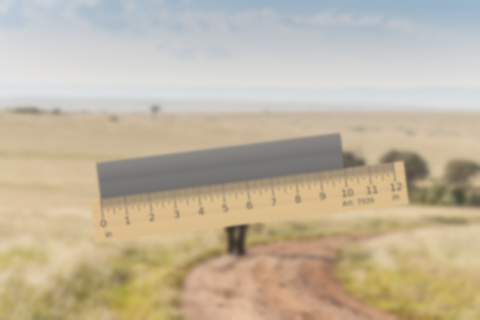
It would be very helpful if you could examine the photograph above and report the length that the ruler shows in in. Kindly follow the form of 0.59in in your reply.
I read 10in
